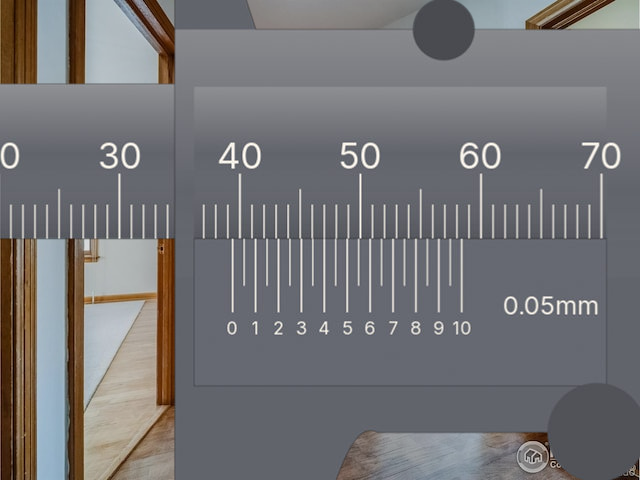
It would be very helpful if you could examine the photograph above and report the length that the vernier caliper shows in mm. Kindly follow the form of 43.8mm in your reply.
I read 39.4mm
